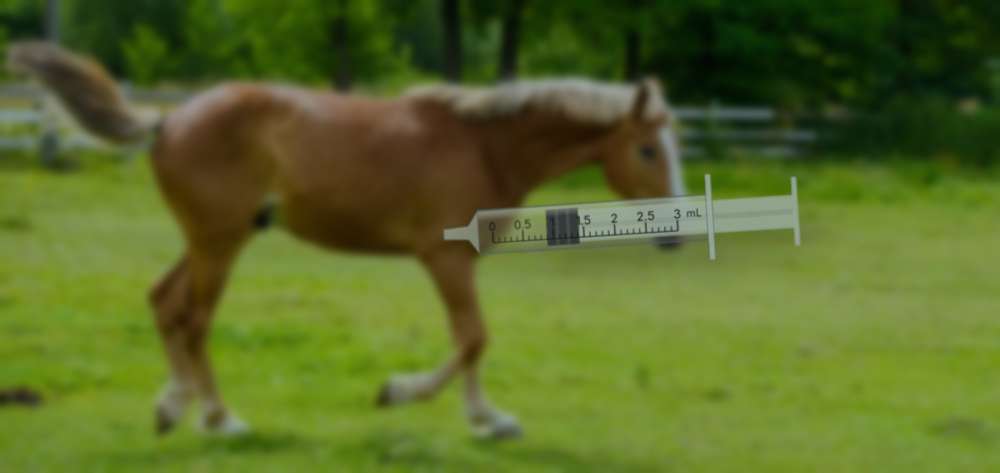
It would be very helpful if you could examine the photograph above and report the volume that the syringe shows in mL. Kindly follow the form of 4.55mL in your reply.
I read 0.9mL
